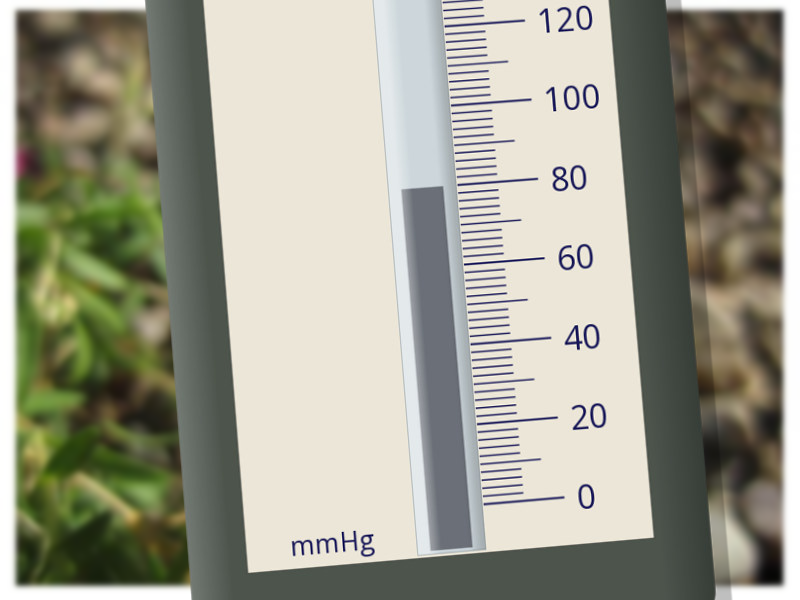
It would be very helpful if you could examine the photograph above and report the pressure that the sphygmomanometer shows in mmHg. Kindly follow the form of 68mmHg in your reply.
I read 80mmHg
